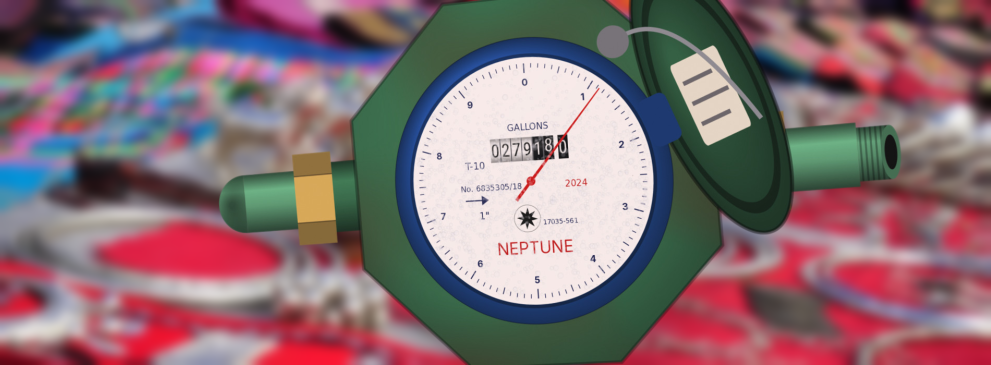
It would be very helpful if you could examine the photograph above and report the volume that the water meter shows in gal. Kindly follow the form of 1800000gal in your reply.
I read 279181.1gal
